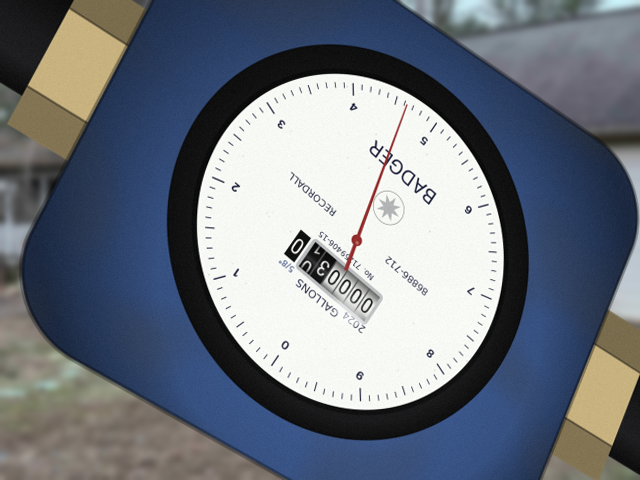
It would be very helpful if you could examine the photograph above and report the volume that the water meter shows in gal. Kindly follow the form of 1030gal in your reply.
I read 304.6gal
